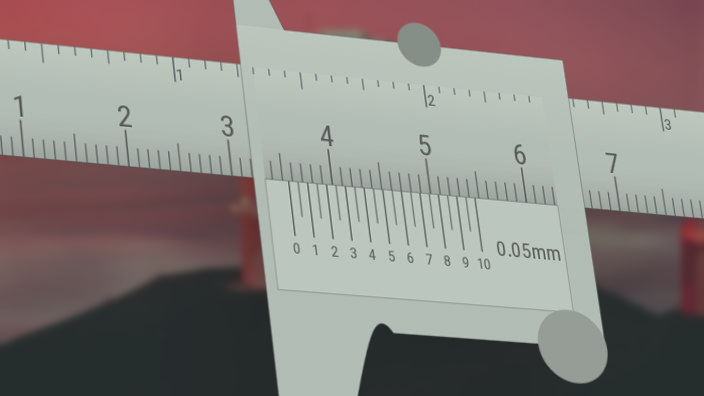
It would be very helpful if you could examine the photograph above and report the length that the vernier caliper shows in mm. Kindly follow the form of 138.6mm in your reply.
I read 35.6mm
